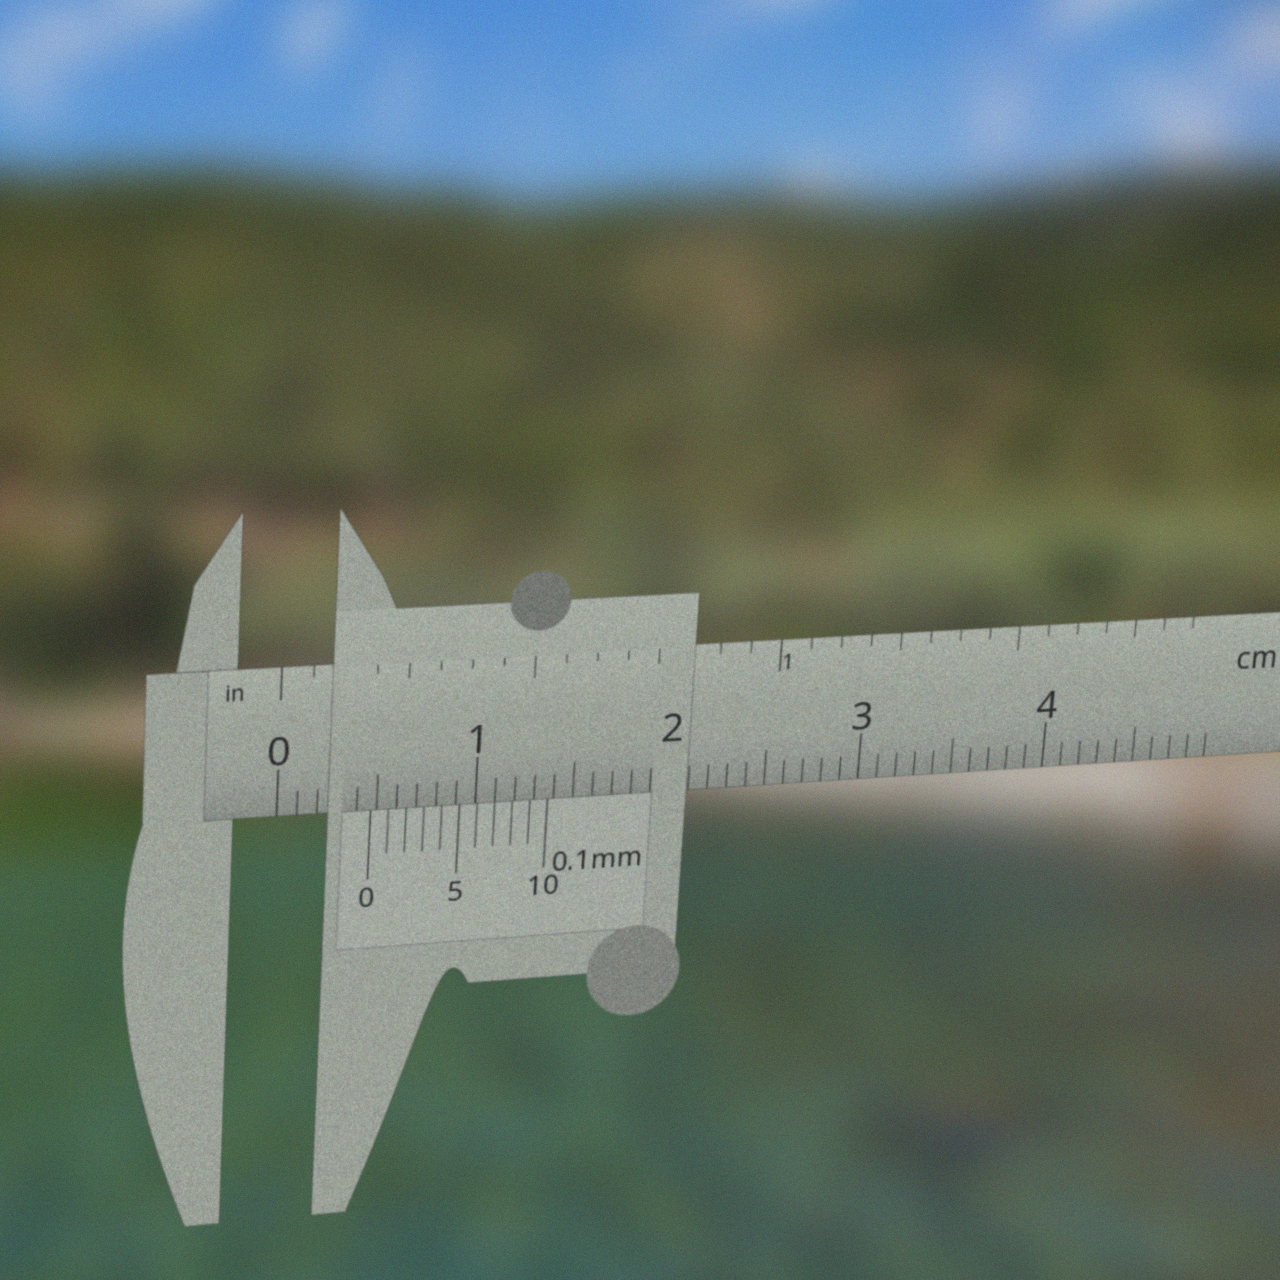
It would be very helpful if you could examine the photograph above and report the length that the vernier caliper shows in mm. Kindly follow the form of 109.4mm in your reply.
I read 4.7mm
